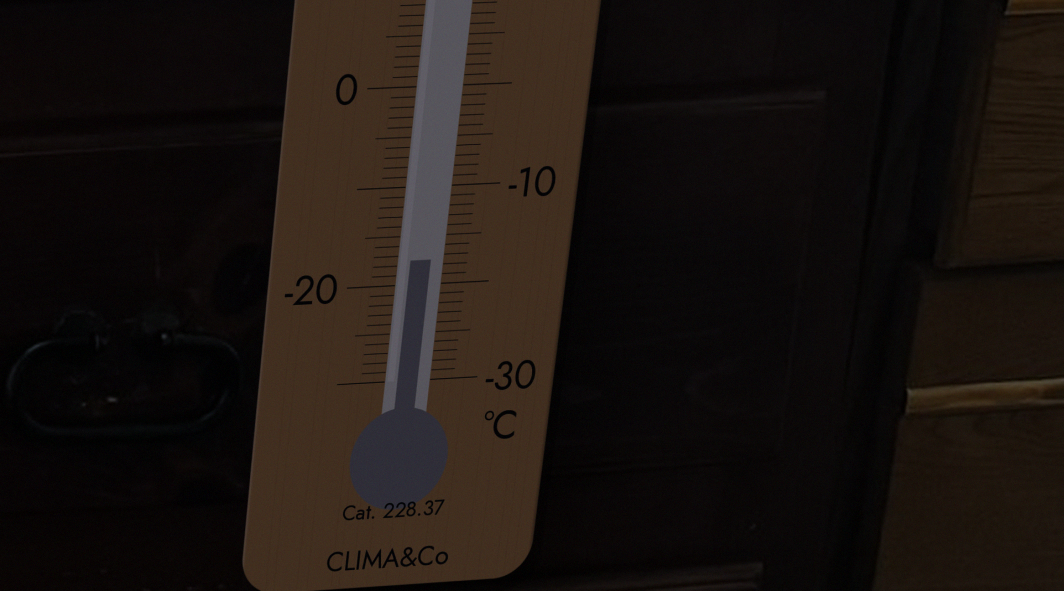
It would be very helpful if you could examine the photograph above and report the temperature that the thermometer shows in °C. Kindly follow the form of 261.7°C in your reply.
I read -17.5°C
